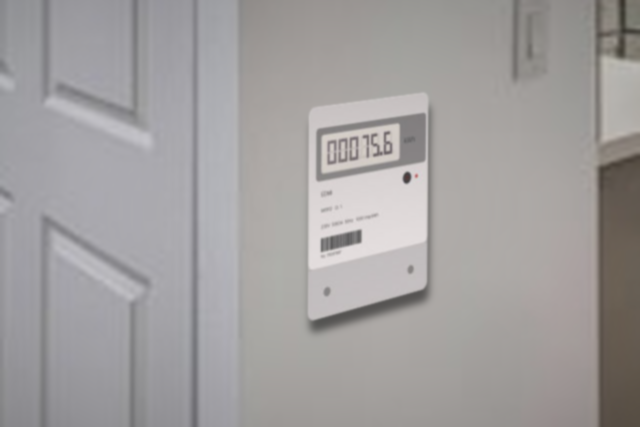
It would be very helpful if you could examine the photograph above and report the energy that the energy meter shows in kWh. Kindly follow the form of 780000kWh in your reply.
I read 75.6kWh
